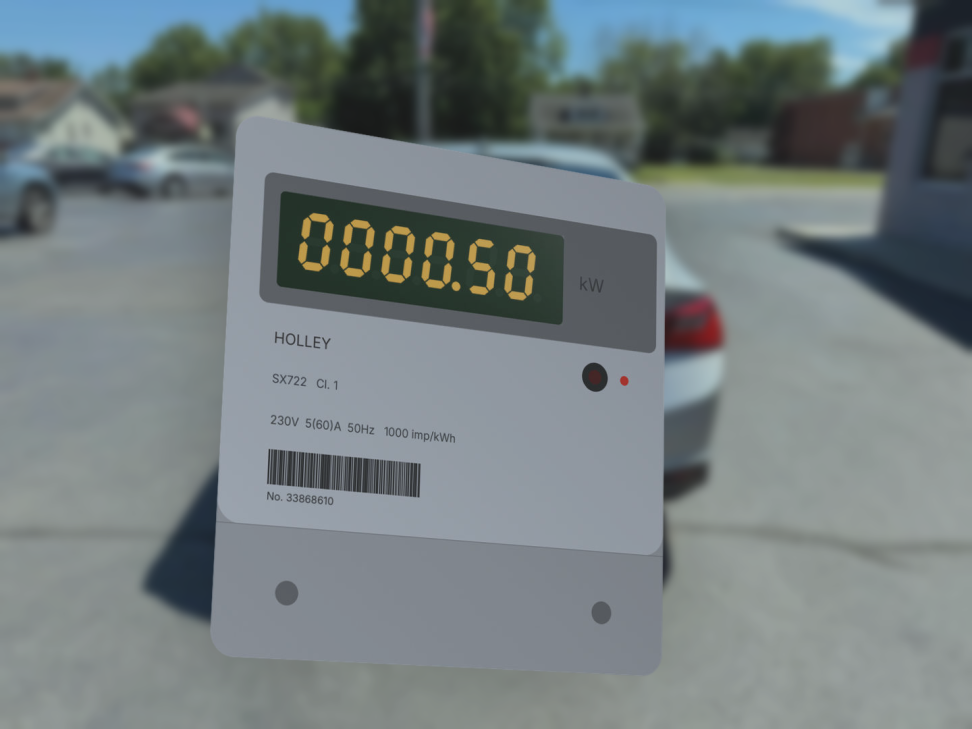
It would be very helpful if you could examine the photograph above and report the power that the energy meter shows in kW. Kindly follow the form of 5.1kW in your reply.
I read 0.50kW
